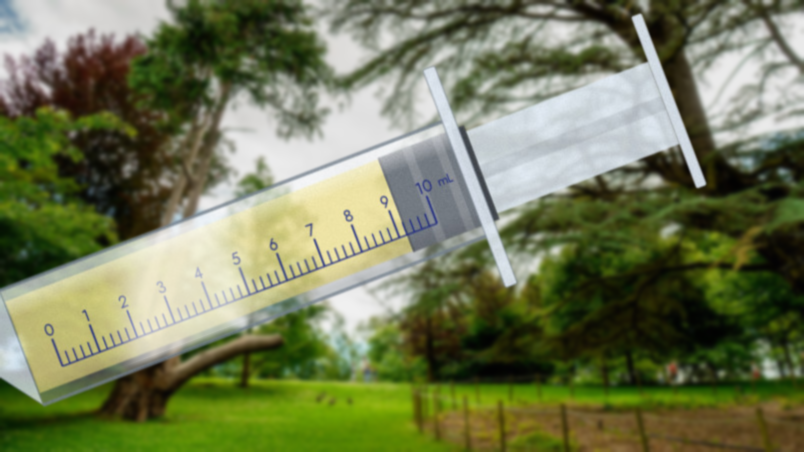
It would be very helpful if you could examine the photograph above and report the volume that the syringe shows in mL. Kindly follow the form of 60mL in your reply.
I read 9.2mL
